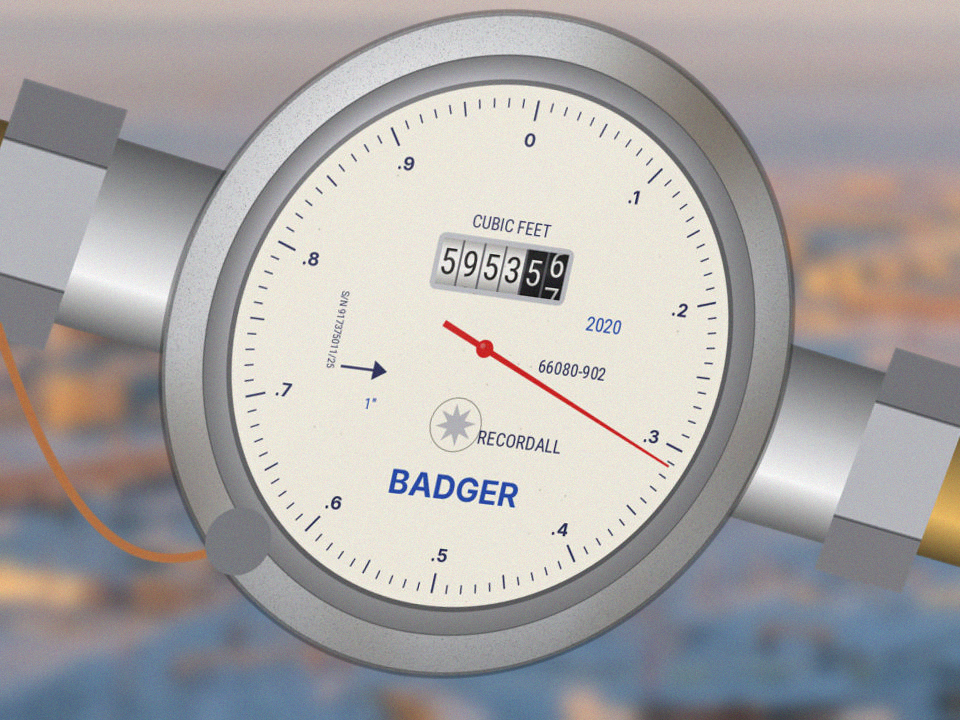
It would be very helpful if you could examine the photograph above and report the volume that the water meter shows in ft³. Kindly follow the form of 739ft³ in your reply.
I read 595356.31ft³
